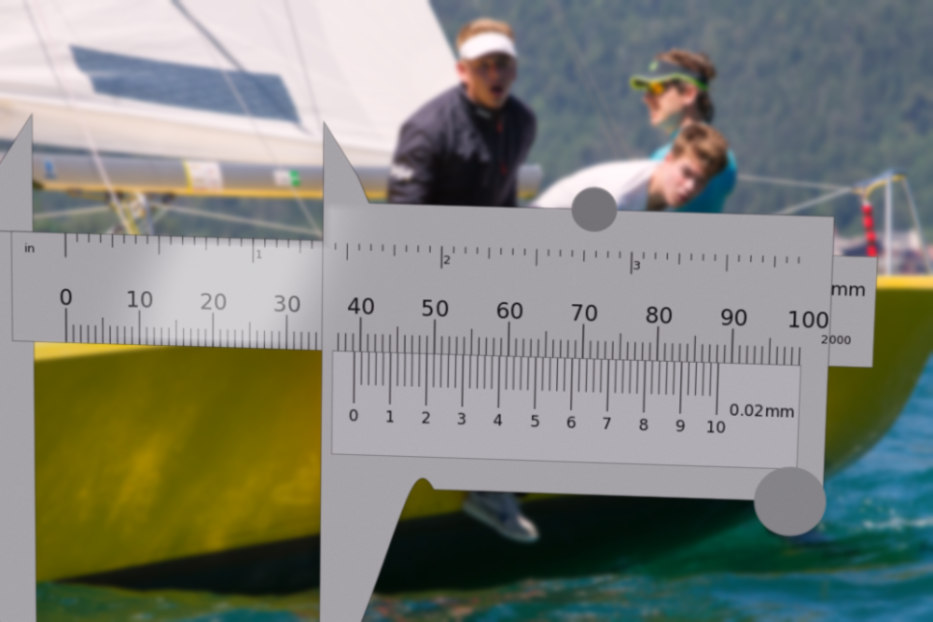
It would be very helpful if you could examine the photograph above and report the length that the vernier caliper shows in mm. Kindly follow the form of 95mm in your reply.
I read 39.2mm
